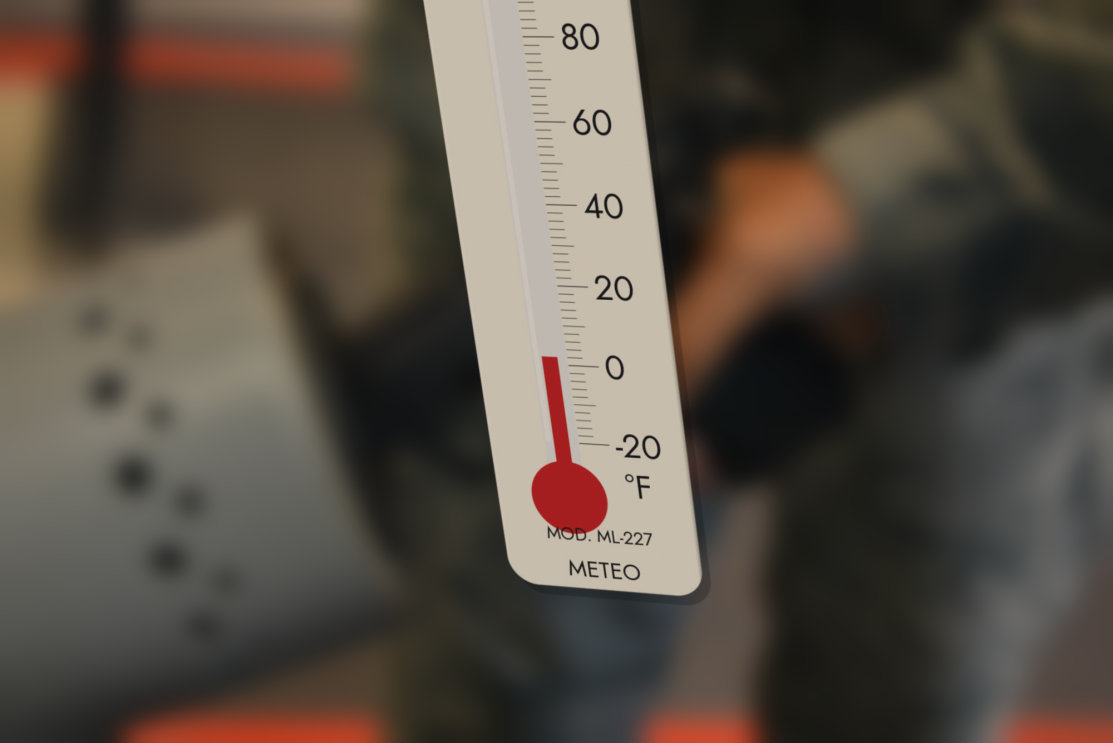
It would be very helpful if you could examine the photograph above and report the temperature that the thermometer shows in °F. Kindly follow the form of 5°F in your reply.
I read 2°F
